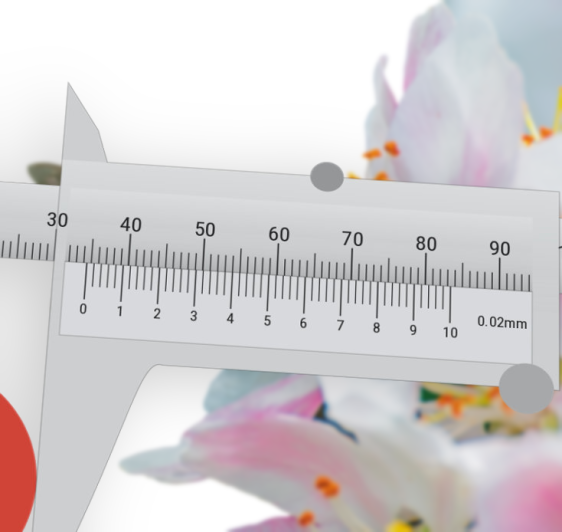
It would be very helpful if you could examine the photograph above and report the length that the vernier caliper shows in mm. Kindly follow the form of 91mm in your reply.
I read 34.4mm
